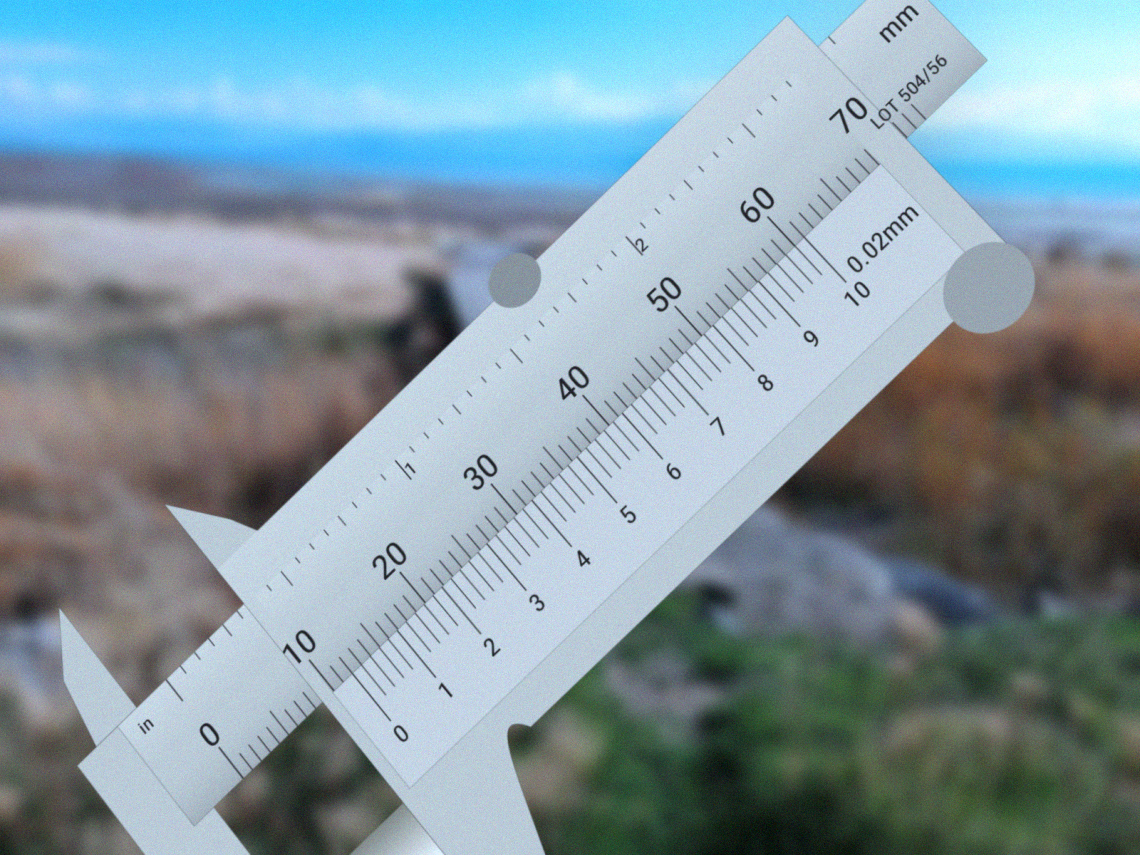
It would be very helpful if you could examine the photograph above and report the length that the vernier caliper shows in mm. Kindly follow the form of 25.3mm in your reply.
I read 12.0mm
